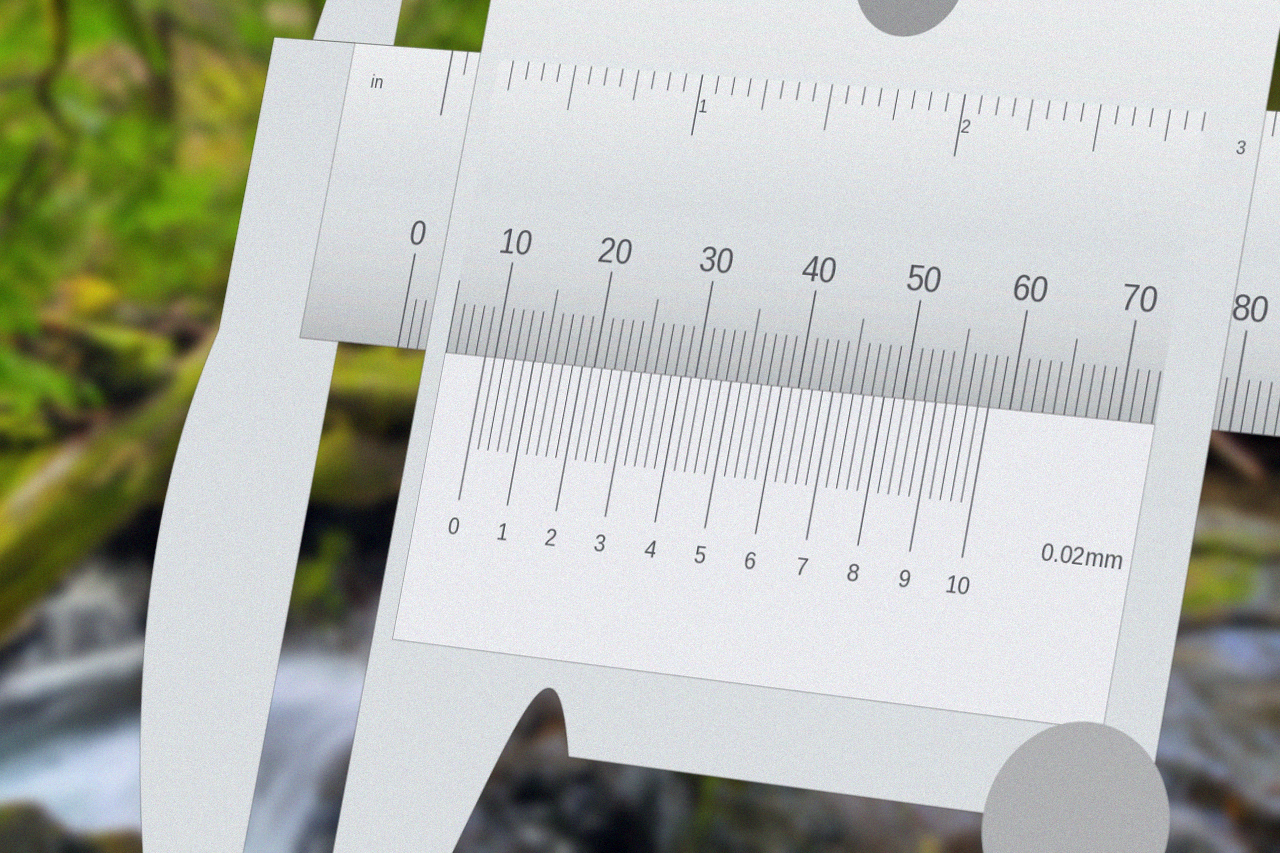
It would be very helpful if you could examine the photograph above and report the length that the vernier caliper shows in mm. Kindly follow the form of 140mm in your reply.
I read 9.0mm
